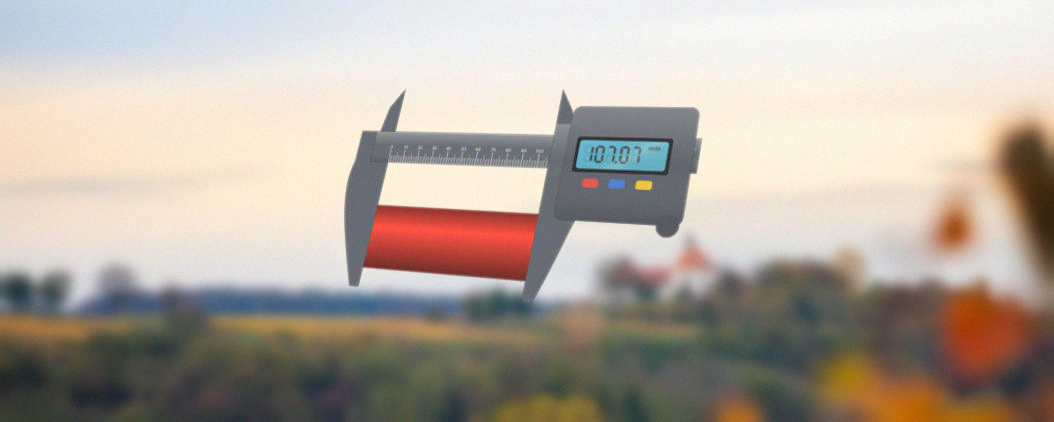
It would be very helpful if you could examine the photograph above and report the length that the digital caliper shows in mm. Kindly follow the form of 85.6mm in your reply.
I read 107.07mm
